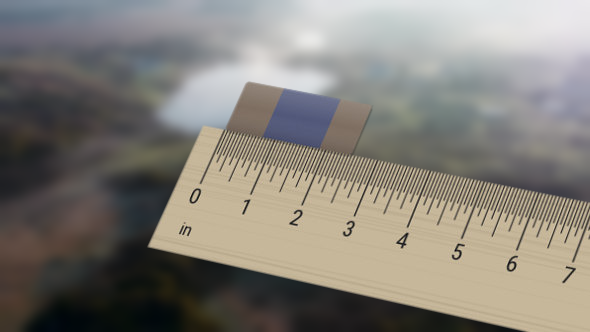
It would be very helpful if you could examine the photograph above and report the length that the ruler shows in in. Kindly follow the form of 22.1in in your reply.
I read 2.5in
